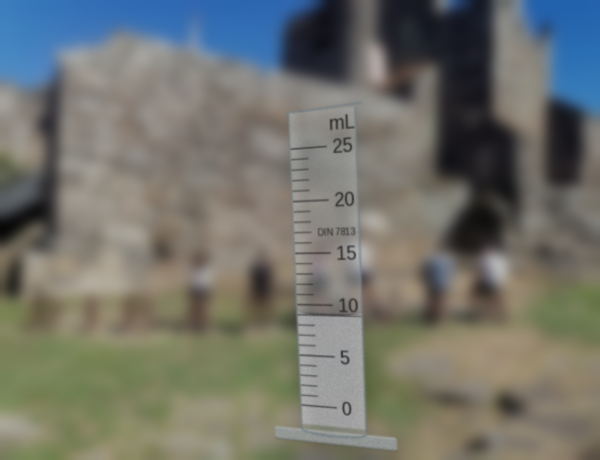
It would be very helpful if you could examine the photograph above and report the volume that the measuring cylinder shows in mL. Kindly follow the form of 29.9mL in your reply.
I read 9mL
